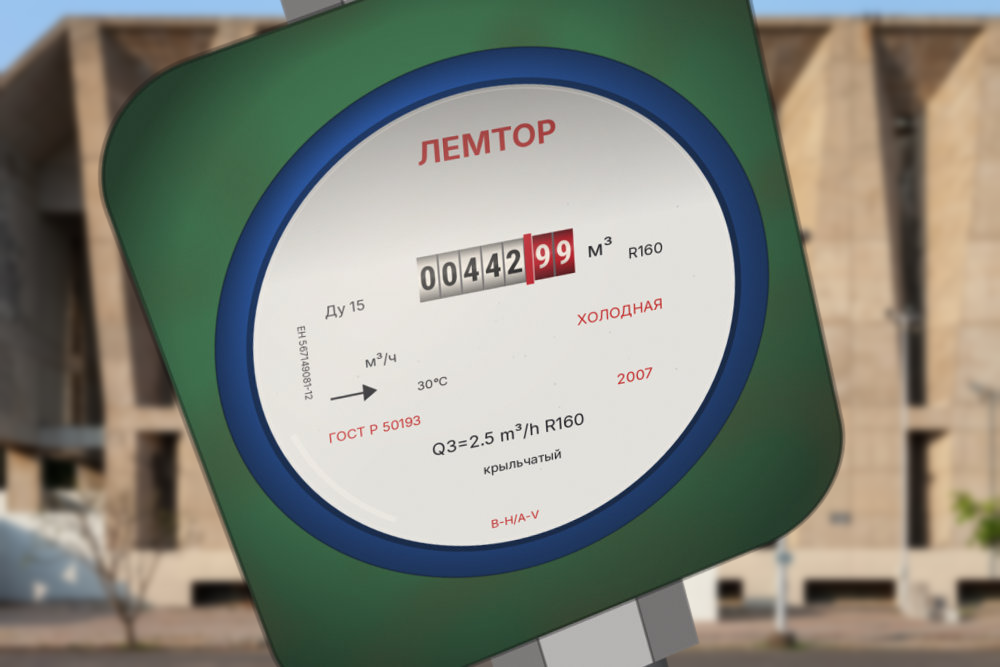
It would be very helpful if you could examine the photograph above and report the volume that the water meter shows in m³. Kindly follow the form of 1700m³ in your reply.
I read 442.99m³
